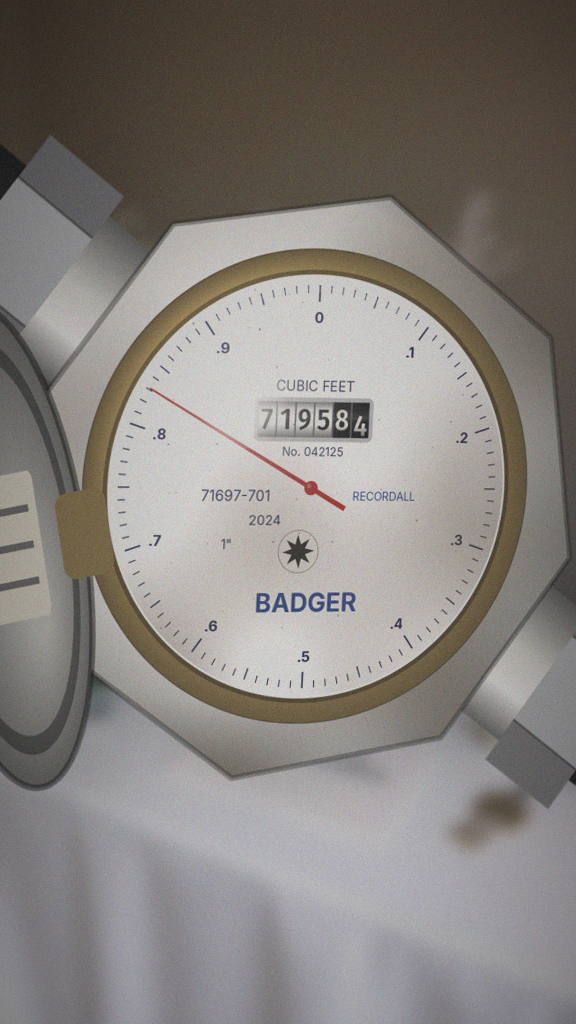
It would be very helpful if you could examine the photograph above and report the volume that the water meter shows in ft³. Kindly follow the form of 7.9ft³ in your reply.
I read 719583.83ft³
